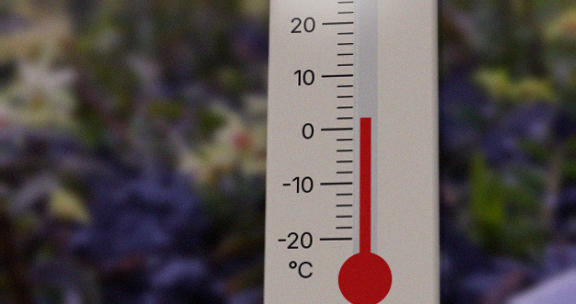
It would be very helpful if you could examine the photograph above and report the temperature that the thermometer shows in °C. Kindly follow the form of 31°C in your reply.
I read 2°C
